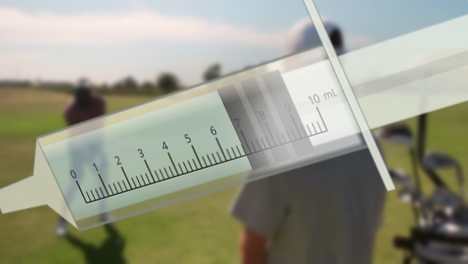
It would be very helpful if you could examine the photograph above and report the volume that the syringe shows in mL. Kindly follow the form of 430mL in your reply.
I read 6.8mL
